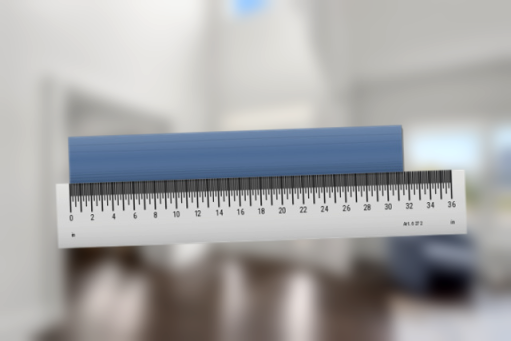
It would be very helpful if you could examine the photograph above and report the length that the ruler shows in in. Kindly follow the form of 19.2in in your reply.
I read 31.5in
